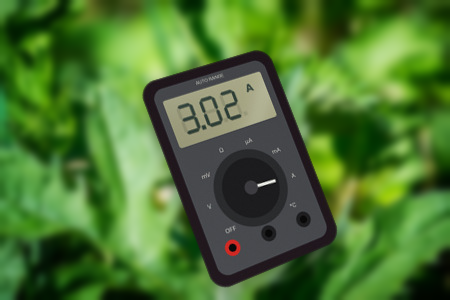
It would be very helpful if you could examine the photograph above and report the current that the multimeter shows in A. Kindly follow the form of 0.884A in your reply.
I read 3.02A
